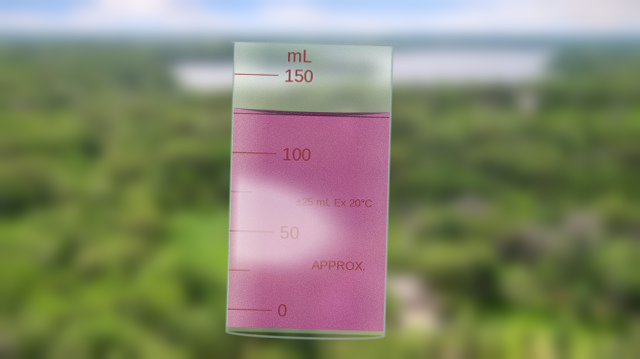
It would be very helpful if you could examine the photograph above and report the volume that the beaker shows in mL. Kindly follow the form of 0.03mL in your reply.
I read 125mL
